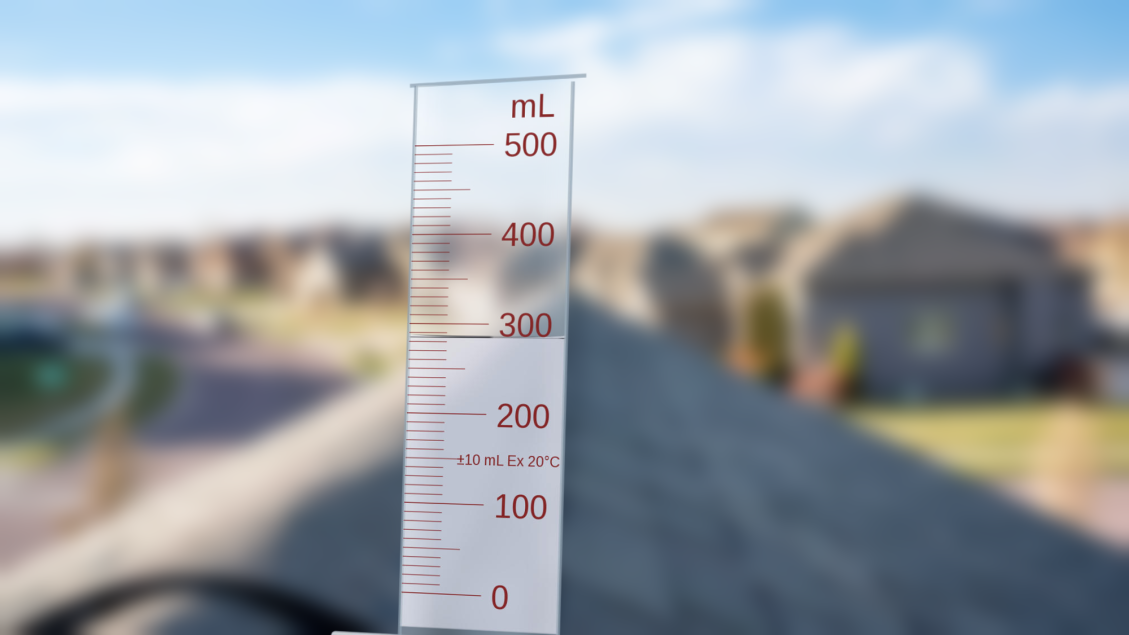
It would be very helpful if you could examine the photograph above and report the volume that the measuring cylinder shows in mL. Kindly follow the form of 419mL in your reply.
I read 285mL
